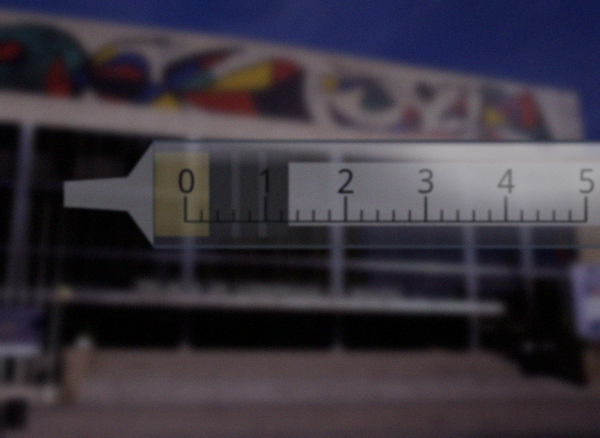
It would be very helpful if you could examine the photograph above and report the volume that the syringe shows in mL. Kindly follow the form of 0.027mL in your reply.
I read 0.3mL
